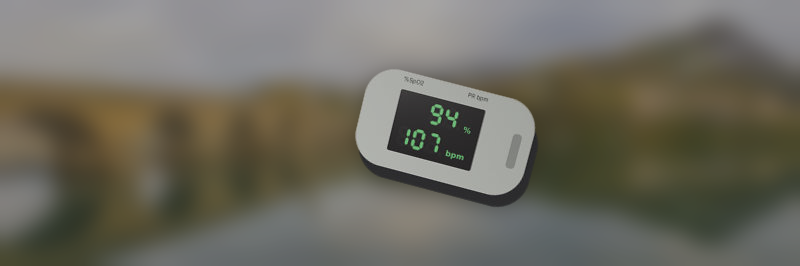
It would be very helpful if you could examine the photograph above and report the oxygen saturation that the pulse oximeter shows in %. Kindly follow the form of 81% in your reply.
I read 94%
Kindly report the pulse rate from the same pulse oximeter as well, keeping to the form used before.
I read 107bpm
